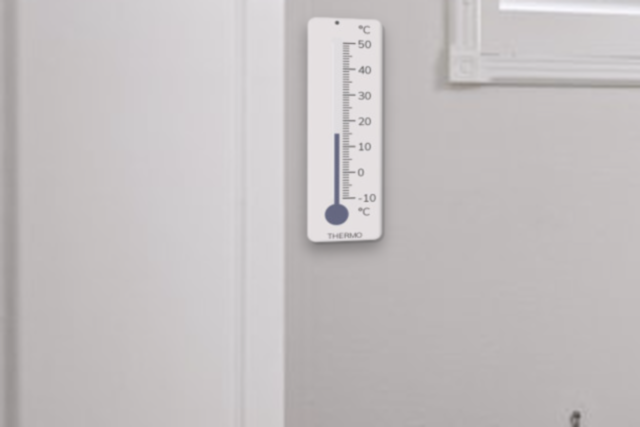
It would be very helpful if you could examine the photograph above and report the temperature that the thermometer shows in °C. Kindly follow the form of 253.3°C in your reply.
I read 15°C
